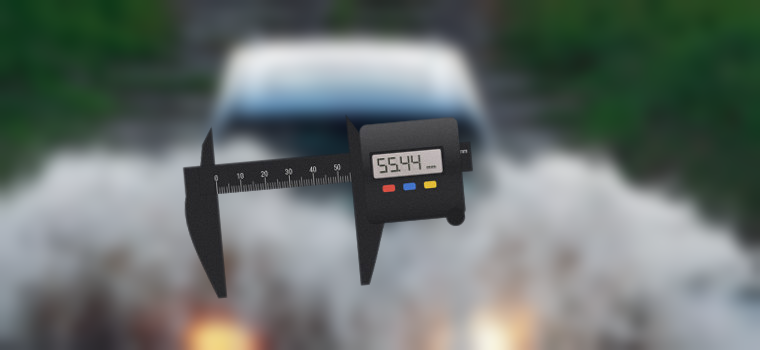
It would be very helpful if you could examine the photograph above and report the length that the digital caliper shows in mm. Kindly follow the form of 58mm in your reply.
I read 55.44mm
